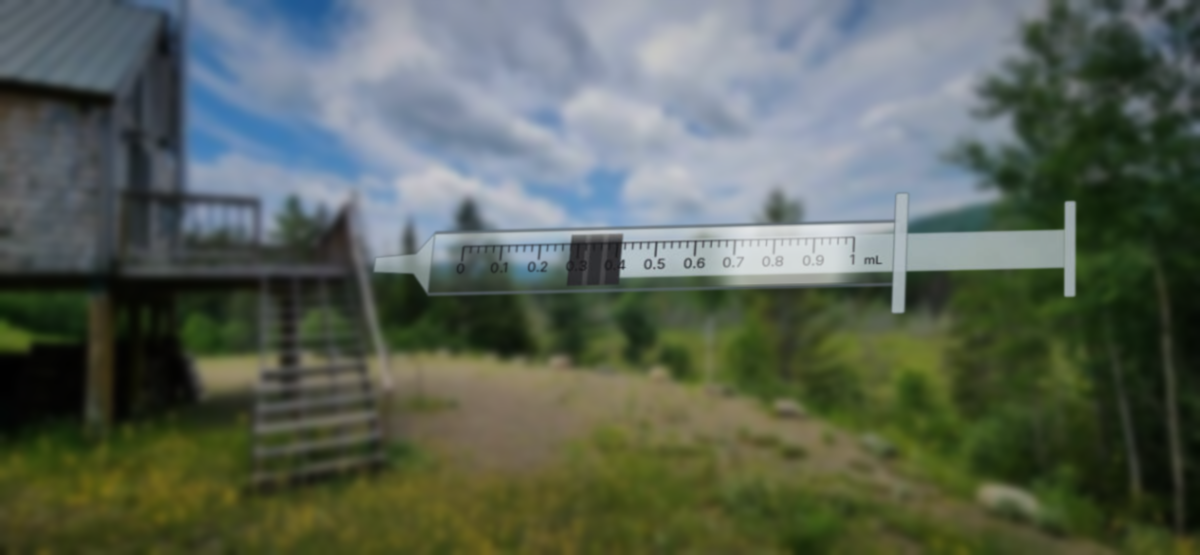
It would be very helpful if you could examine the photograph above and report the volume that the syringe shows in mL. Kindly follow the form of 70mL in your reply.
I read 0.28mL
